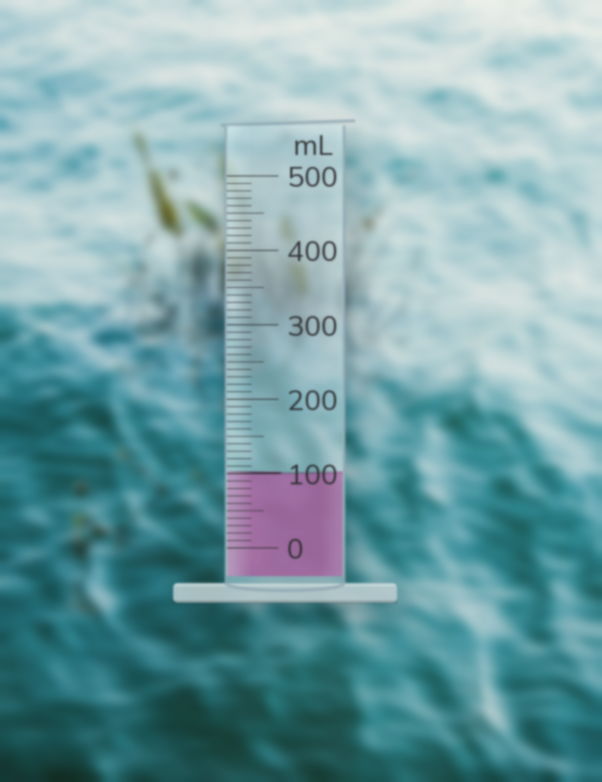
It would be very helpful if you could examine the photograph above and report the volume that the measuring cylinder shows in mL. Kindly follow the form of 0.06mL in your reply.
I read 100mL
